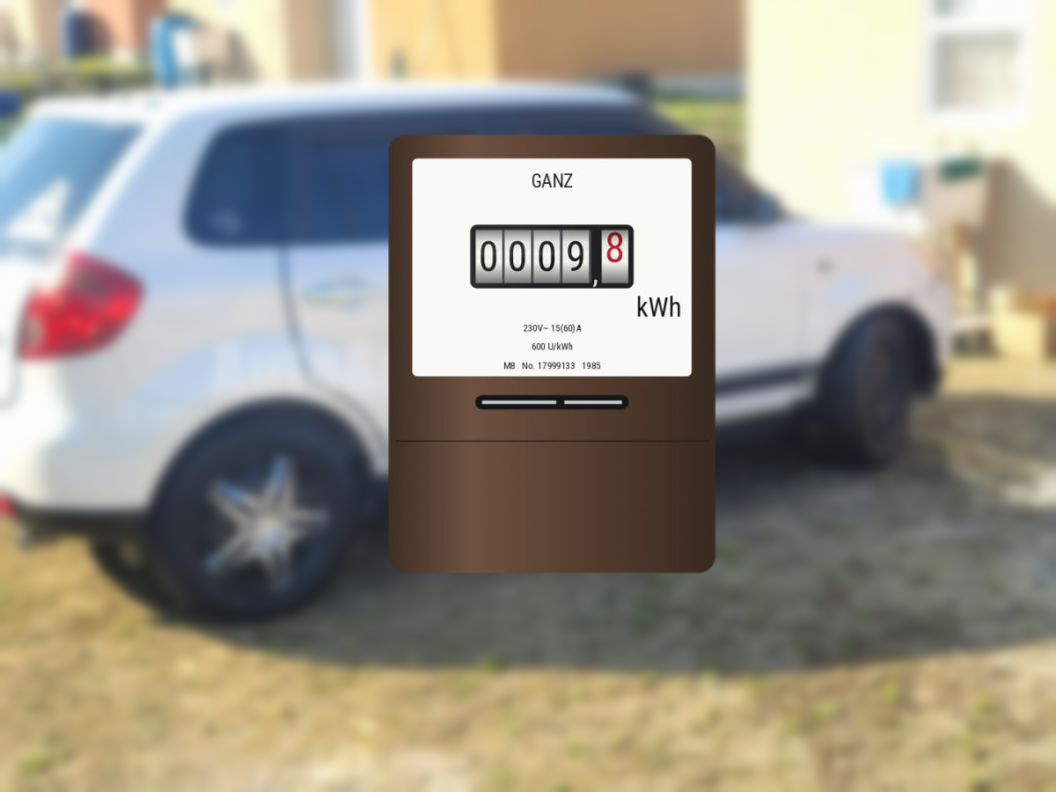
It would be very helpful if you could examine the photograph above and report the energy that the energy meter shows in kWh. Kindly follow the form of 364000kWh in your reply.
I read 9.8kWh
